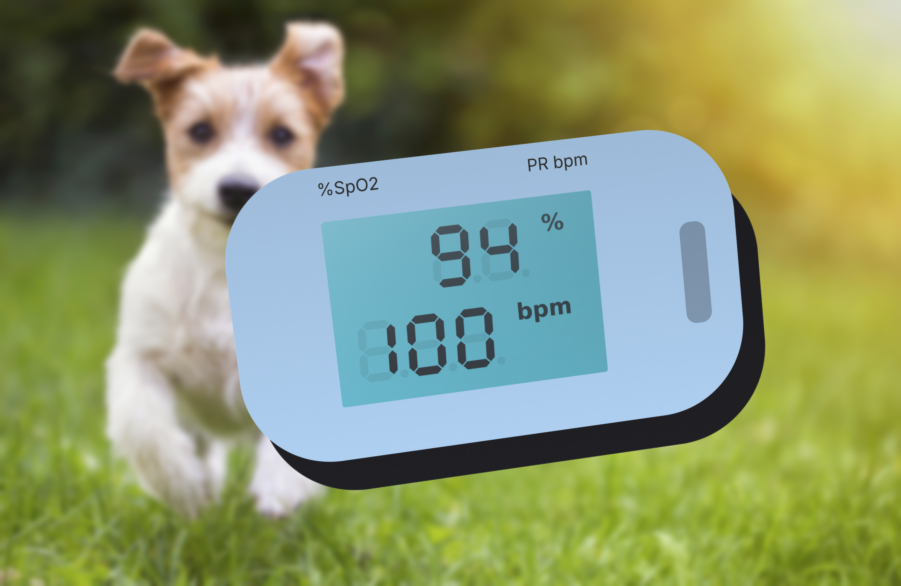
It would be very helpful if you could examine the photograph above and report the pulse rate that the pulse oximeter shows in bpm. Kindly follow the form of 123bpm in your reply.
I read 100bpm
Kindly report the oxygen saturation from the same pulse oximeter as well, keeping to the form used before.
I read 94%
